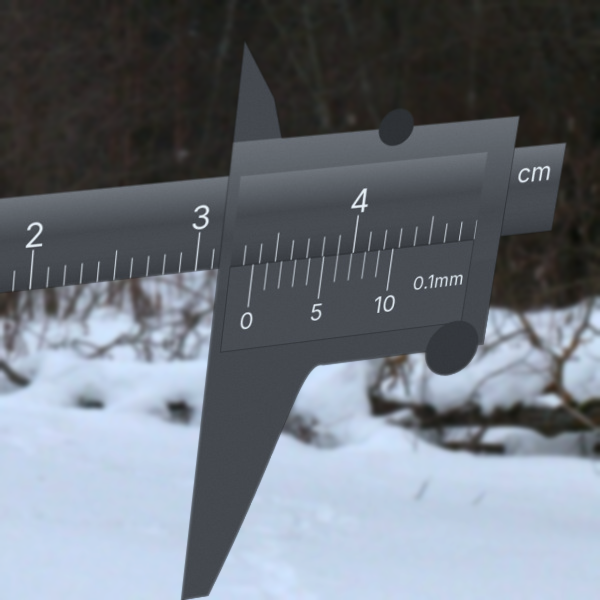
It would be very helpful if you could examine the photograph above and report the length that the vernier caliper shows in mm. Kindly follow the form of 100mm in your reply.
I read 33.6mm
